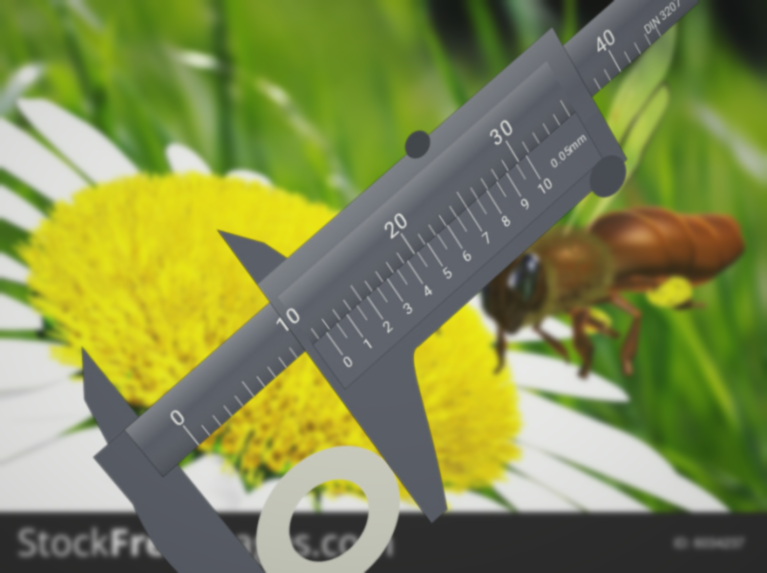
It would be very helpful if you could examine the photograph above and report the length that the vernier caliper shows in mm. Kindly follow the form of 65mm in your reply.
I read 11.7mm
